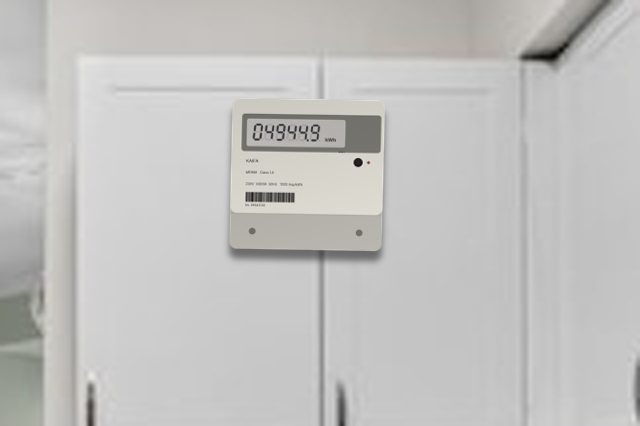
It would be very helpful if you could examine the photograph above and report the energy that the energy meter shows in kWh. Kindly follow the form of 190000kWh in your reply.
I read 4944.9kWh
